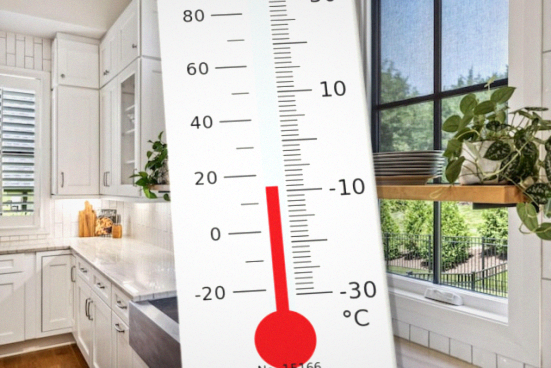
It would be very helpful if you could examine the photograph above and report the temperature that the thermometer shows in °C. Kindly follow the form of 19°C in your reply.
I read -9°C
